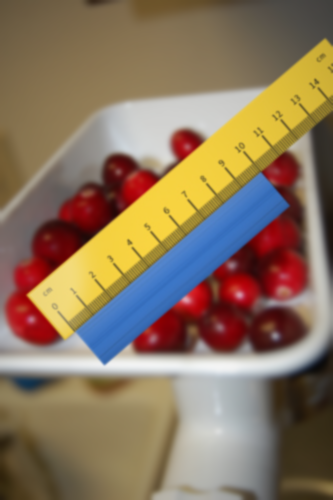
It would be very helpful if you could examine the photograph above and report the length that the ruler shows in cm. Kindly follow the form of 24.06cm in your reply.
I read 10cm
